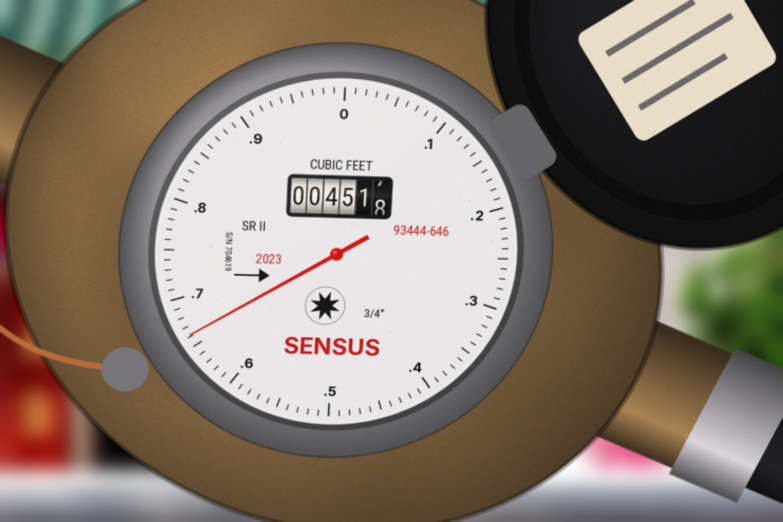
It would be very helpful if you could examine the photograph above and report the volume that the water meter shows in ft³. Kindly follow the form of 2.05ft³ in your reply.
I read 4517.66ft³
